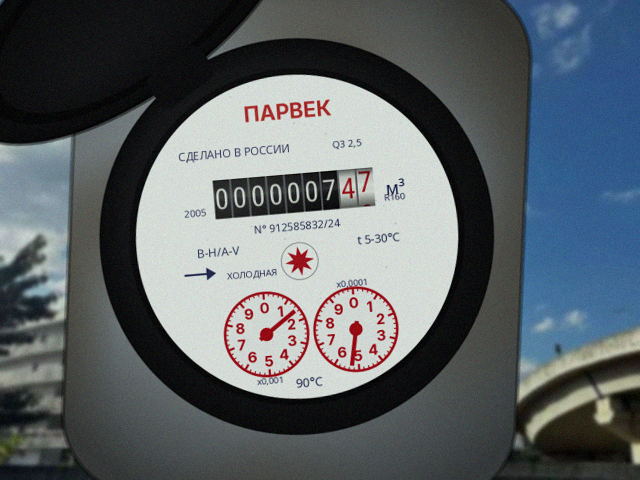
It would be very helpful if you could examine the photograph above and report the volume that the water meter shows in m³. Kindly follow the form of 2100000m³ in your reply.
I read 7.4715m³
